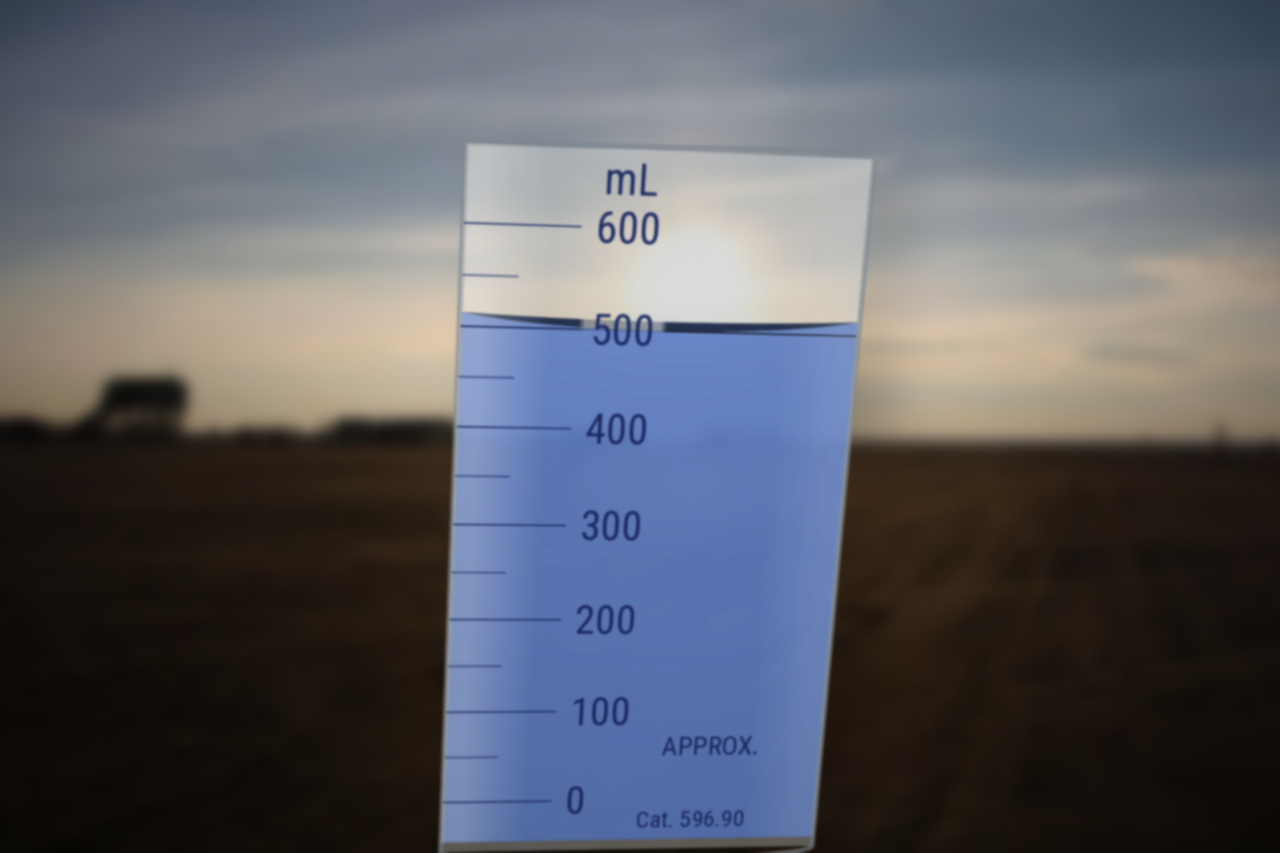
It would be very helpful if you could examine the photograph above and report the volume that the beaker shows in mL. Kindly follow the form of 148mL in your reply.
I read 500mL
